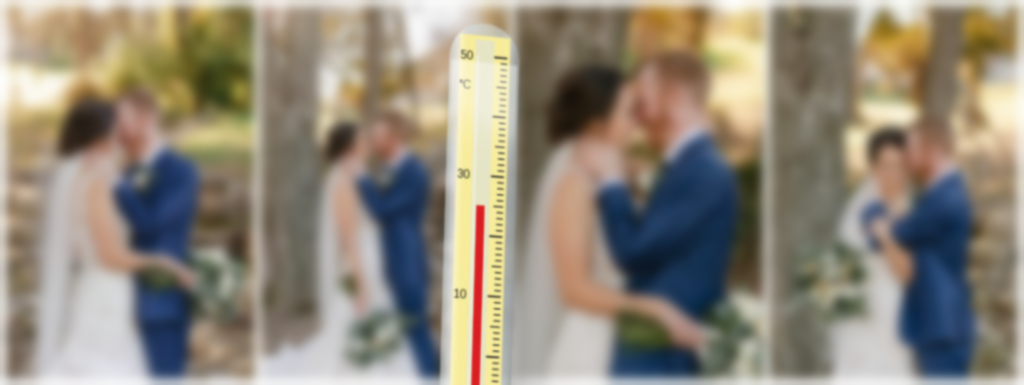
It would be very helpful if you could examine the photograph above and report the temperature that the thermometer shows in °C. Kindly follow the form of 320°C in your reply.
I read 25°C
